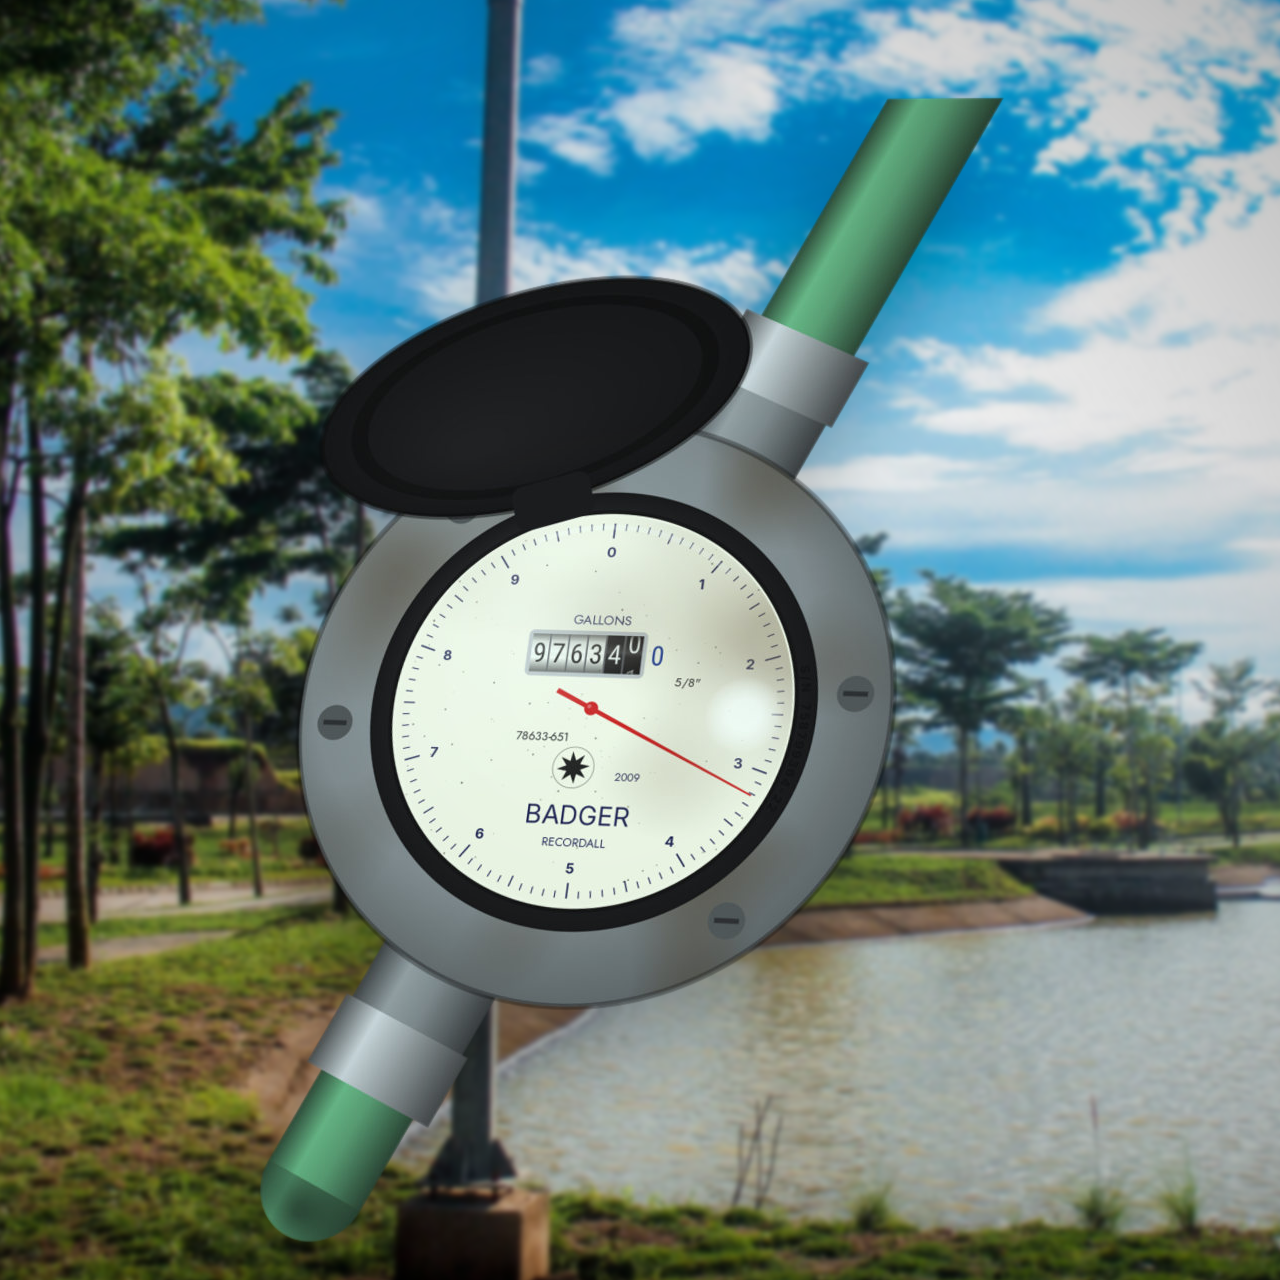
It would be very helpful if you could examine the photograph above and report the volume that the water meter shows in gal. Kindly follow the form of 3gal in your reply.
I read 9763403.2gal
